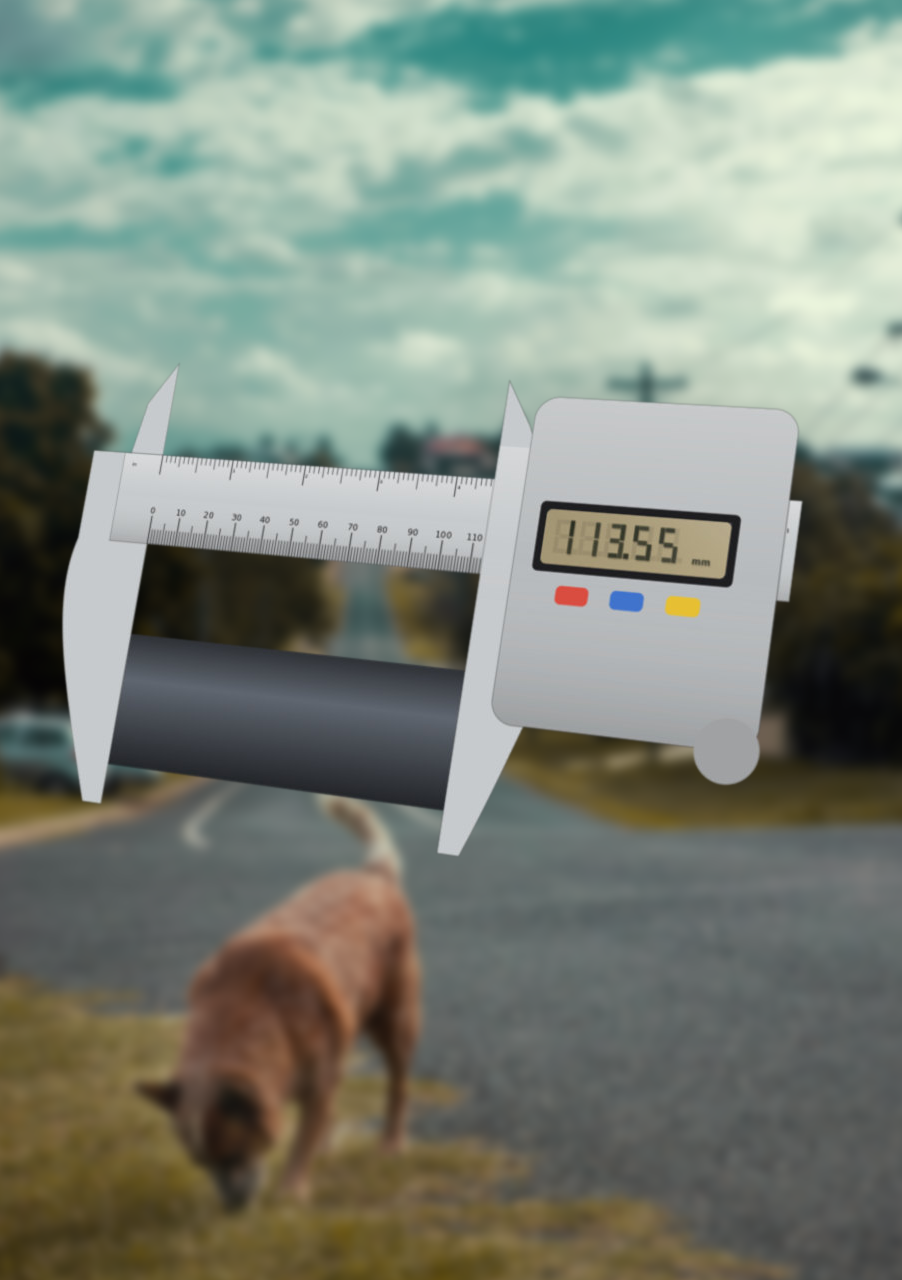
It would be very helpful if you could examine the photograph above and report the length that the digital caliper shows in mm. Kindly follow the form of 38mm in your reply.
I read 113.55mm
